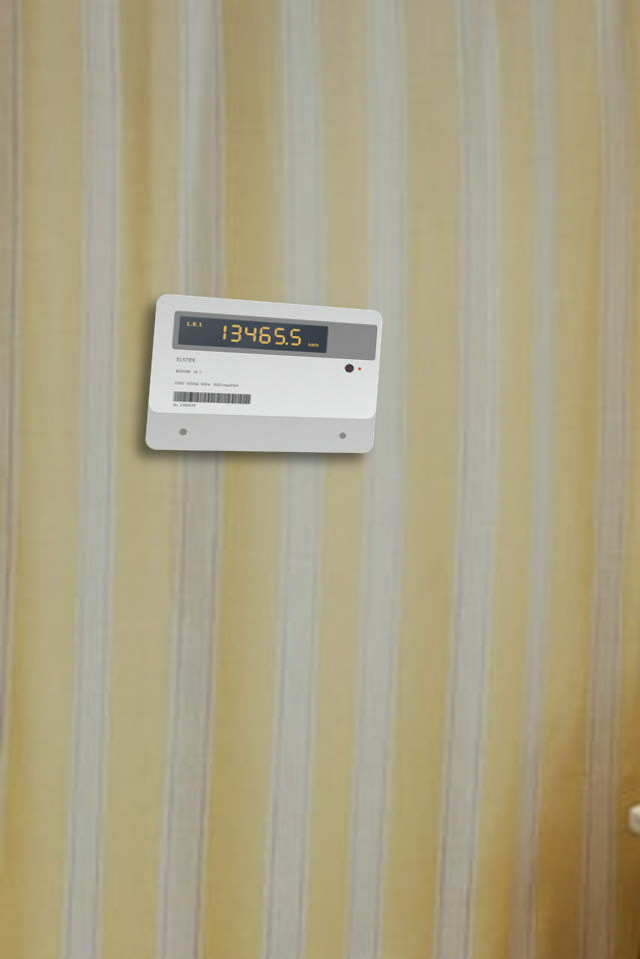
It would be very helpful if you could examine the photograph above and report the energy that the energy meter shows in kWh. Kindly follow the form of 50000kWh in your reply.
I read 13465.5kWh
